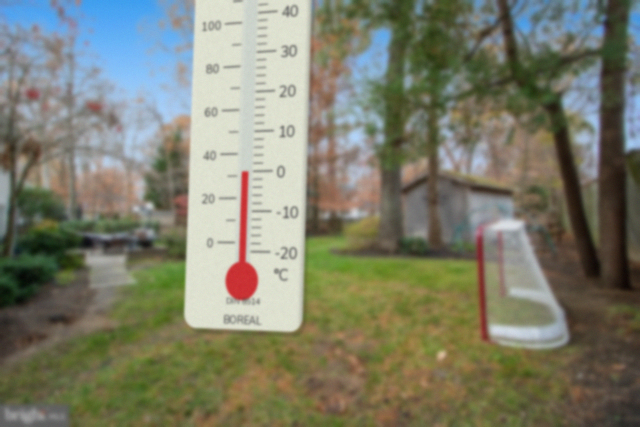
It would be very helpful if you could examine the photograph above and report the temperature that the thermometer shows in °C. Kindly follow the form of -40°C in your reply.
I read 0°C
